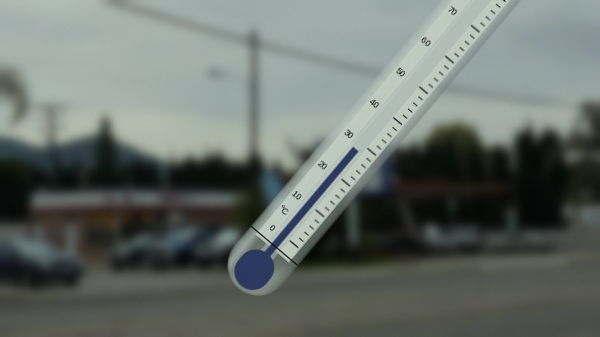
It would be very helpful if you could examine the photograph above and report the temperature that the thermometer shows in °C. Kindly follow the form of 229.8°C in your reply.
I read 28°C
